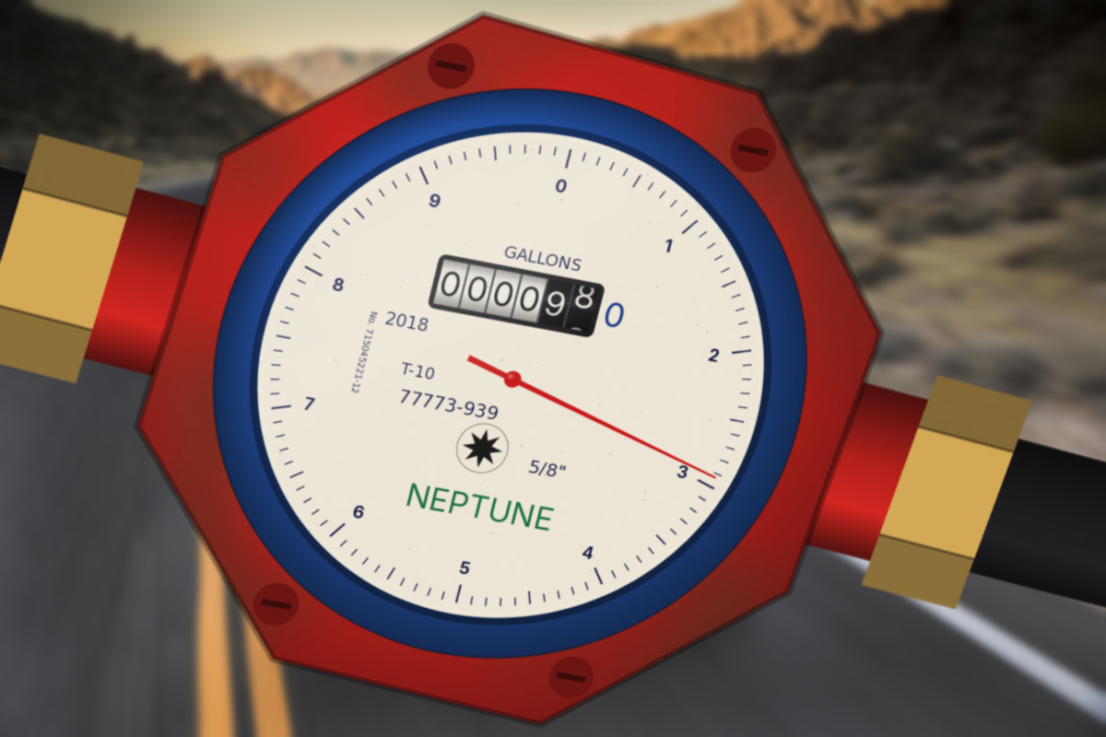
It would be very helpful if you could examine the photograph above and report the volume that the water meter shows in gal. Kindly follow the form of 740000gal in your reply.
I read 982.9gal
